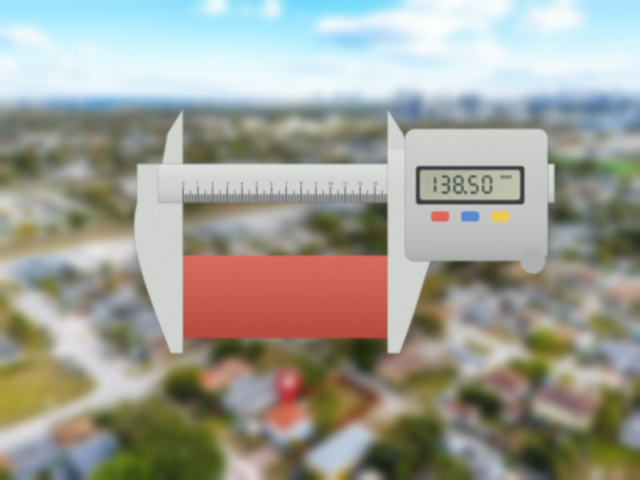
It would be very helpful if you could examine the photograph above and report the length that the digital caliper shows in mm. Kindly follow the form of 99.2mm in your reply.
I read 138.50mm
